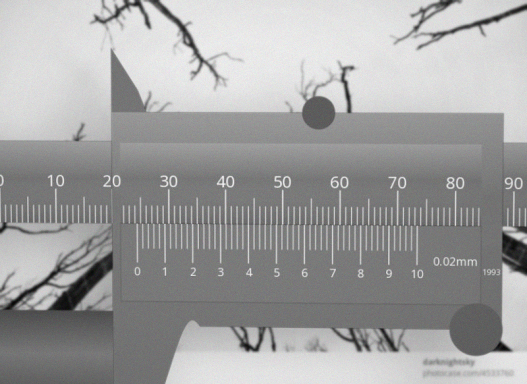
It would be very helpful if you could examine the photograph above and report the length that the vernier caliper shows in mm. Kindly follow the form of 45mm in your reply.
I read 24.4mm
